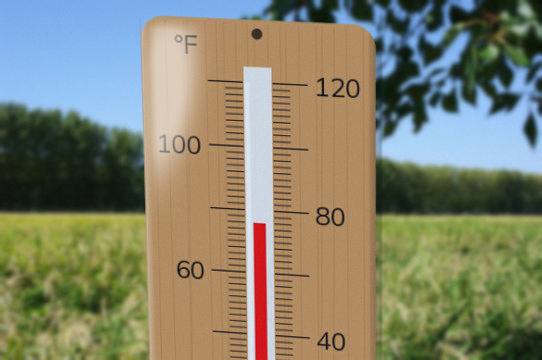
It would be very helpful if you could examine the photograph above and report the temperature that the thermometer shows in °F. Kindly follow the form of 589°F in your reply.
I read 76°F
